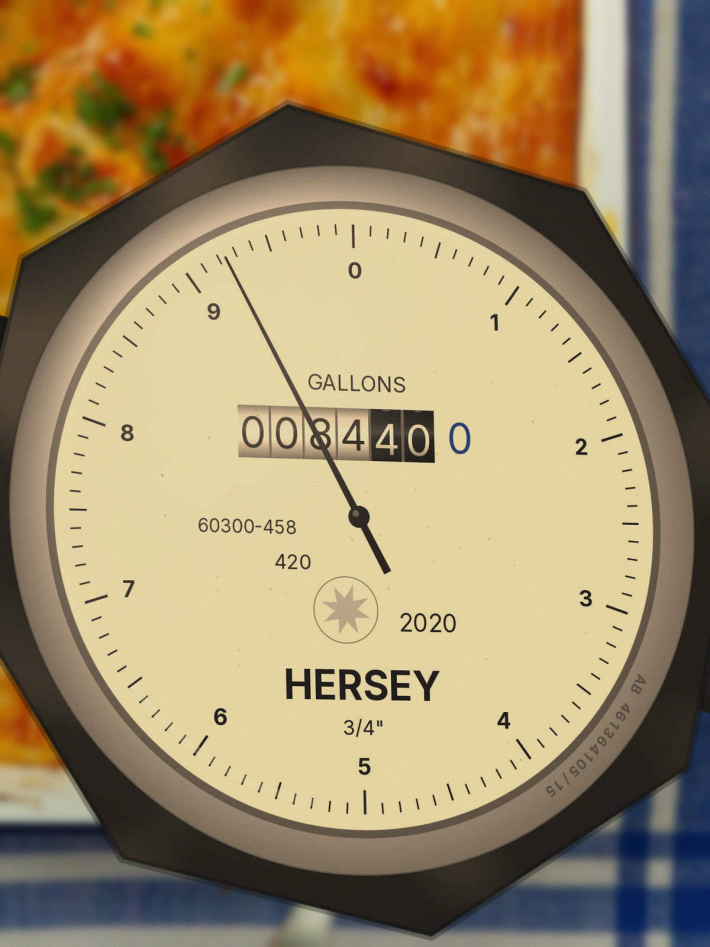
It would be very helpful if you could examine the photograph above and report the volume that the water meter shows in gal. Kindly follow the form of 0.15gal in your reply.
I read 84399.2gal
